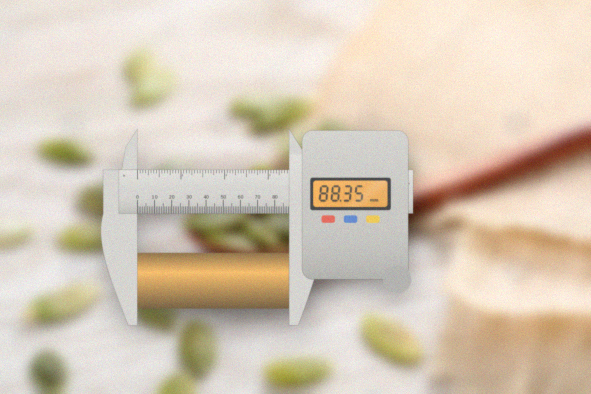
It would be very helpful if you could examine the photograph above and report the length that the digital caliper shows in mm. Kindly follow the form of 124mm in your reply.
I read 88.35mm
